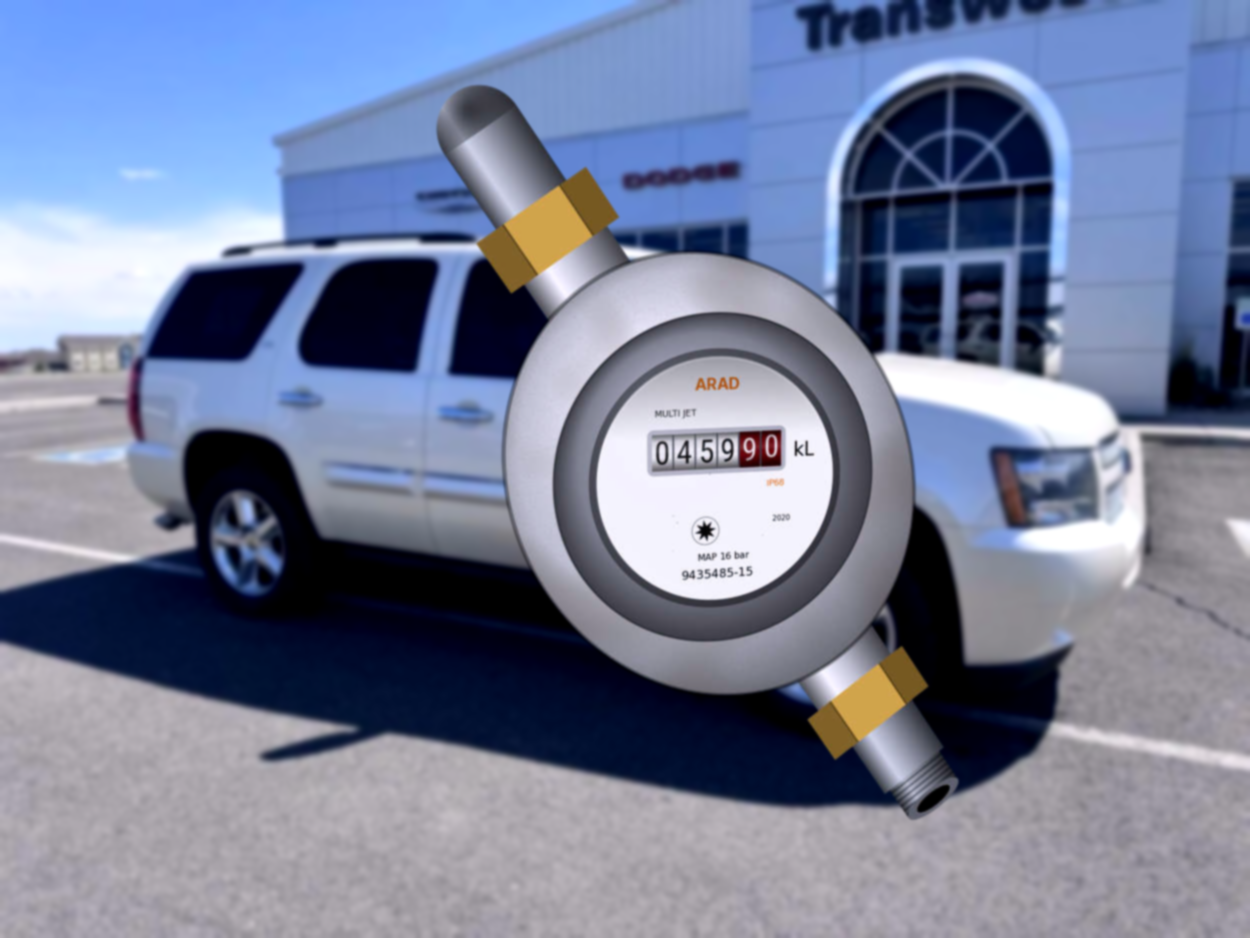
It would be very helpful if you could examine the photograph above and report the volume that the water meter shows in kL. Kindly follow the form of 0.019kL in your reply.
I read 459.90kL
